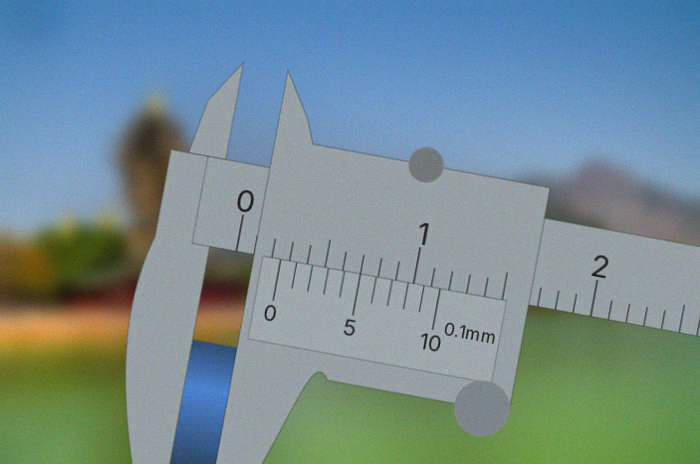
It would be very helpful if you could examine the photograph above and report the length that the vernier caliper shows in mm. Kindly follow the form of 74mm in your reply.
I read 2.5mm
